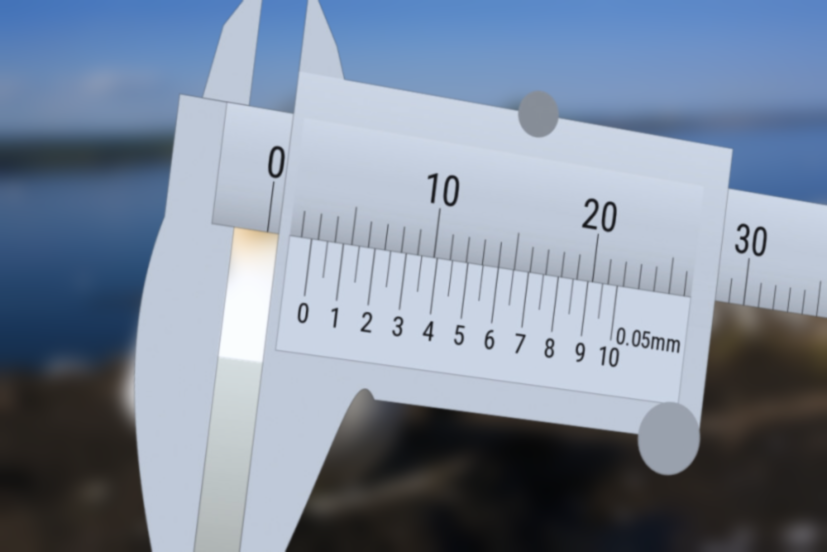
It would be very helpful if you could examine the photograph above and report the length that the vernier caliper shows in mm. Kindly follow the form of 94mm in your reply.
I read 2.6mm
